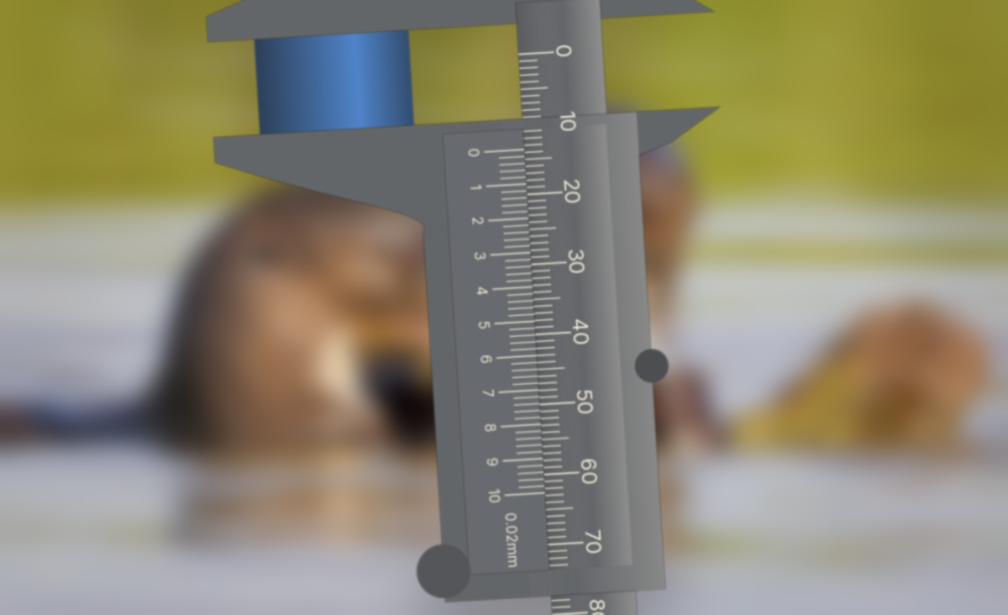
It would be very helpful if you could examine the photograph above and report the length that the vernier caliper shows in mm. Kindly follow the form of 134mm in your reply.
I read 13.6mm
